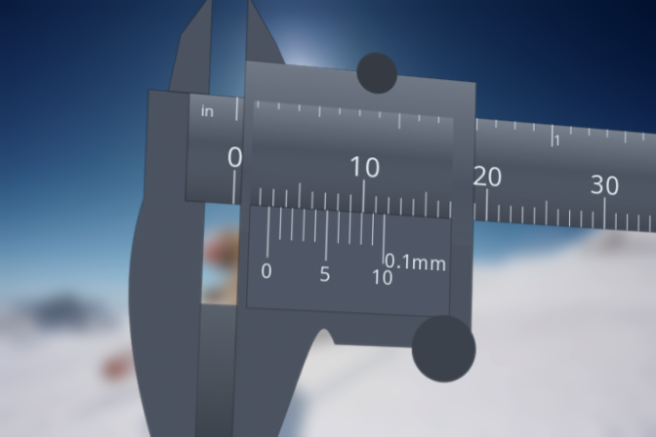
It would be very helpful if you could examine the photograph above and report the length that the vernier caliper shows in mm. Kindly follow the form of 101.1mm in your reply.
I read 2.7mm
